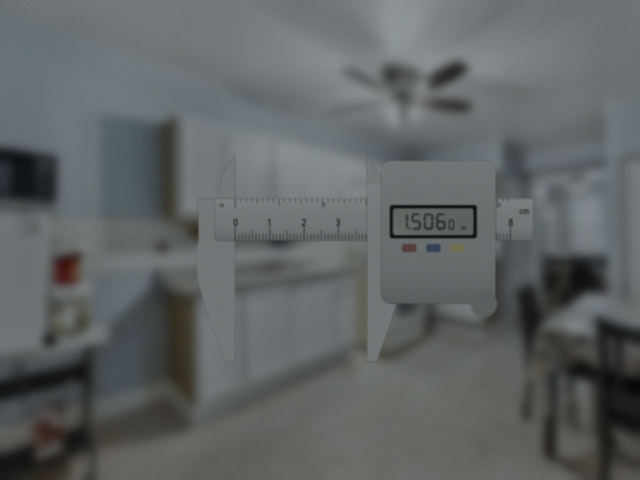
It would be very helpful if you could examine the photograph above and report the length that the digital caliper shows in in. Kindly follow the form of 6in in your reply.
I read 1.5060in
